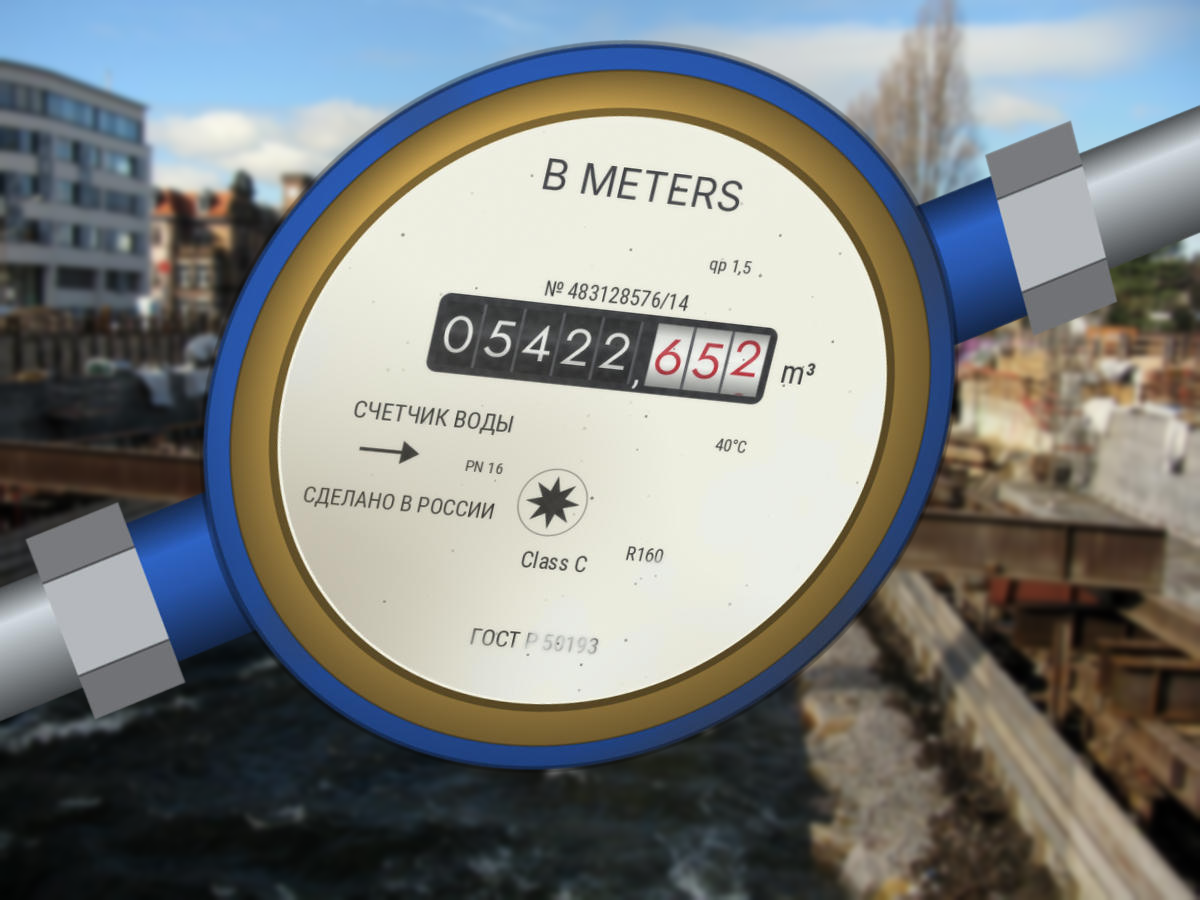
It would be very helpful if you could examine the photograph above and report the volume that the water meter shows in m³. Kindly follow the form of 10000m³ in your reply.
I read 5422.652m³
